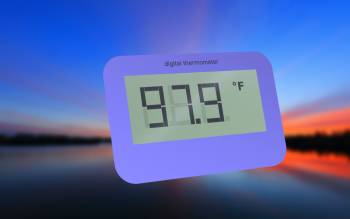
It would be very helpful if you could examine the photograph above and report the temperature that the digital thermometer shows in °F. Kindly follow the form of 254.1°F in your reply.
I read 97.9°F
